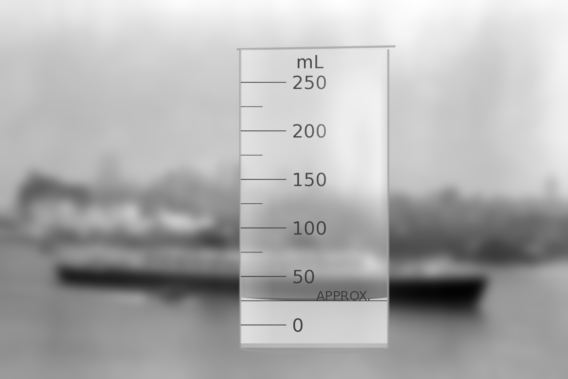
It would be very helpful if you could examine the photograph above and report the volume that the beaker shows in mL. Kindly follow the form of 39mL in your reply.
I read 25mL
